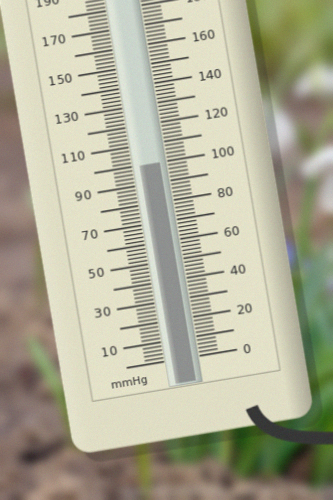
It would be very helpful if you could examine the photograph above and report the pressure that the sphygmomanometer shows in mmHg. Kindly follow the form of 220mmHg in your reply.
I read 100mmHg
